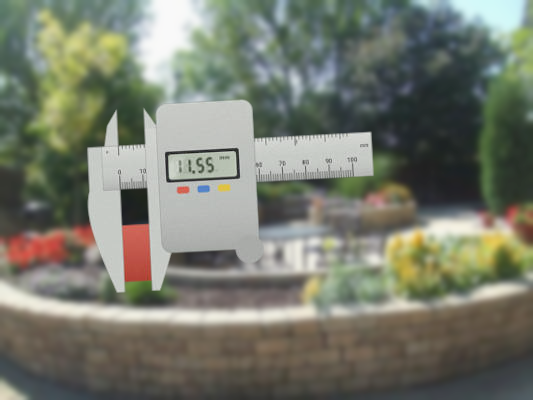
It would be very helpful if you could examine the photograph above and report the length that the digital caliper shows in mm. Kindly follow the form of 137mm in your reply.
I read 11.55mm
